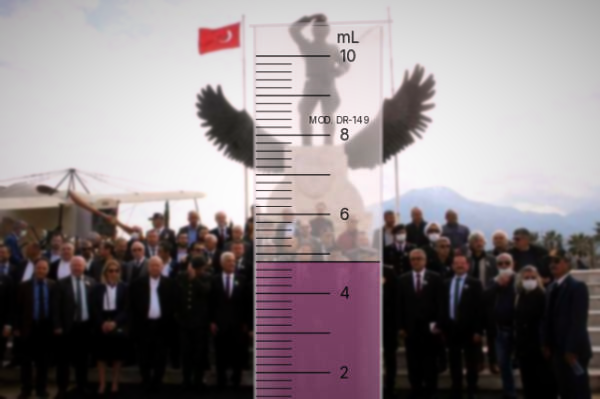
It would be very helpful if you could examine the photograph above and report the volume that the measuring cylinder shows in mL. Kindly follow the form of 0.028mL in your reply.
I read 4.8mL
